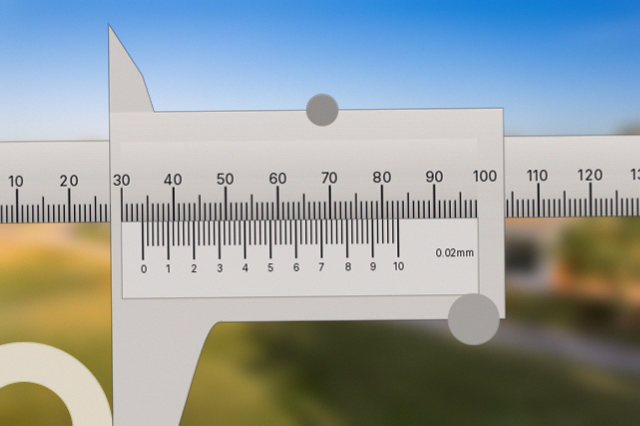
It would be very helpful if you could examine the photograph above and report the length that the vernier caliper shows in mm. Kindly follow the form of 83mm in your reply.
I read 34.0mm
